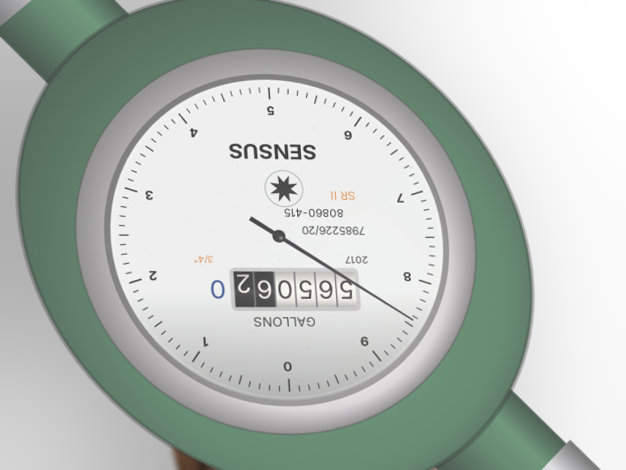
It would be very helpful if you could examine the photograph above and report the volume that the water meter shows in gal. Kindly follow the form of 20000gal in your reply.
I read 5650618.4gal
